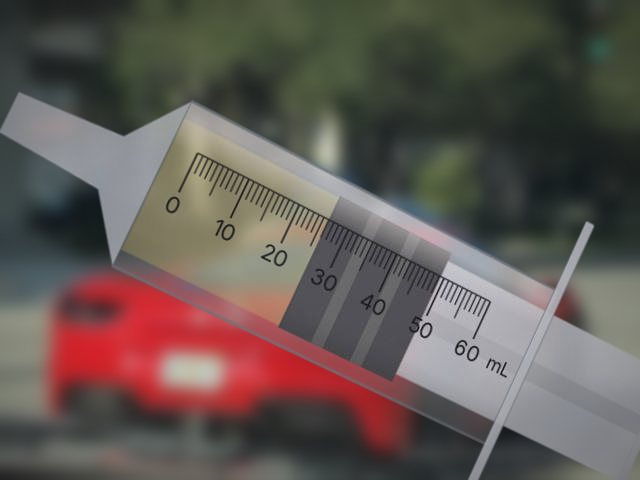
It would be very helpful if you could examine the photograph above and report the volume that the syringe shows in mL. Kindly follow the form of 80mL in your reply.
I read 26mL
